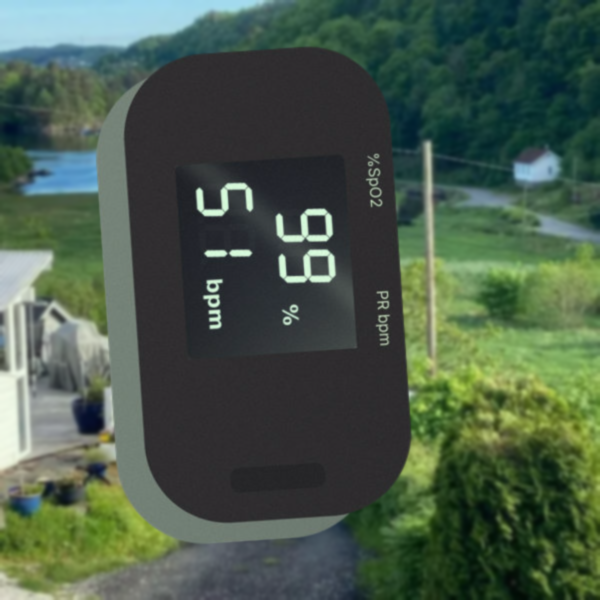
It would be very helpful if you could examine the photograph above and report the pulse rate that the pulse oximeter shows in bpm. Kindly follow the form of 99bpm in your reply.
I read 51bpm
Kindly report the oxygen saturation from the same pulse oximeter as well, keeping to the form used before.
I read 99%
